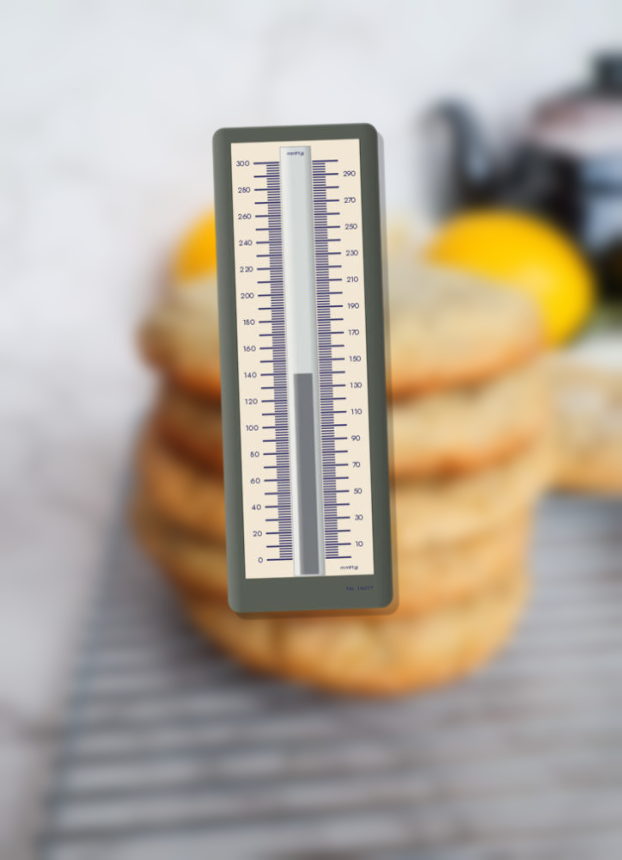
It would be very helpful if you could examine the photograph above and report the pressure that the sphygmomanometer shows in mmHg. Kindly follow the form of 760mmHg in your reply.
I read 140mmHg
